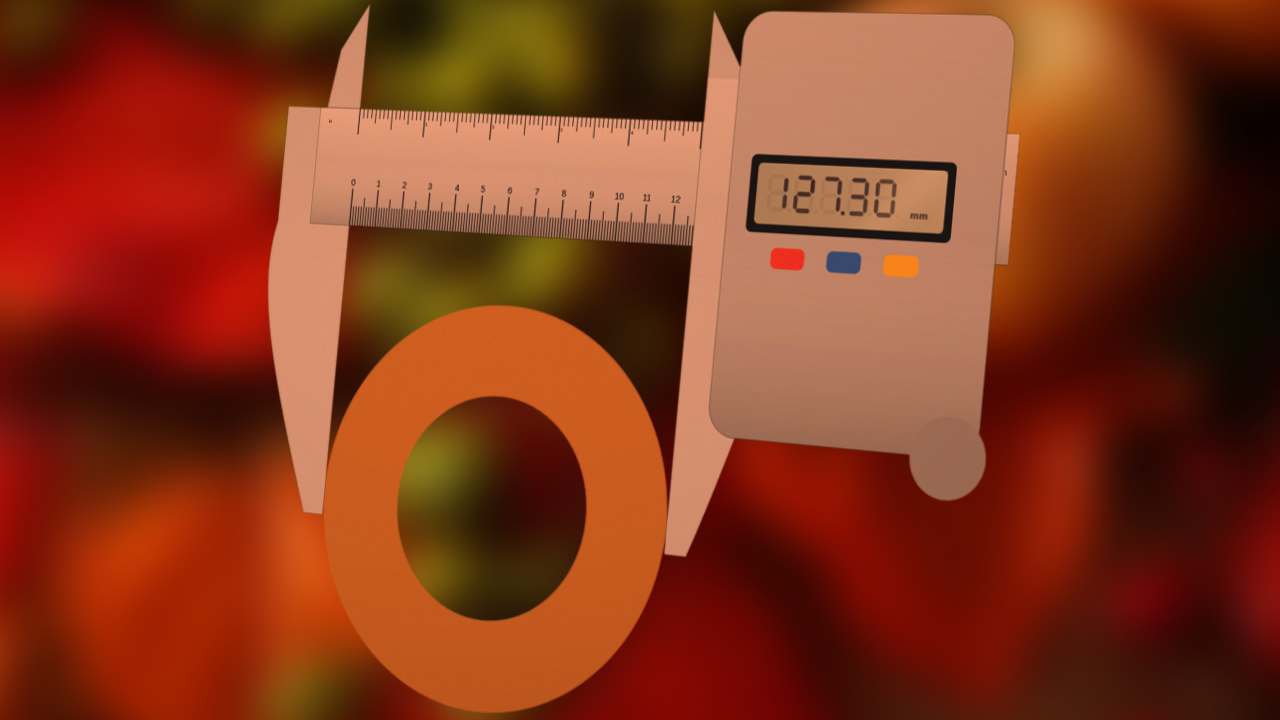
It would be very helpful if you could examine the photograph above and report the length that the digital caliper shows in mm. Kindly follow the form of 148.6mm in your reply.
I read 127.30mm
